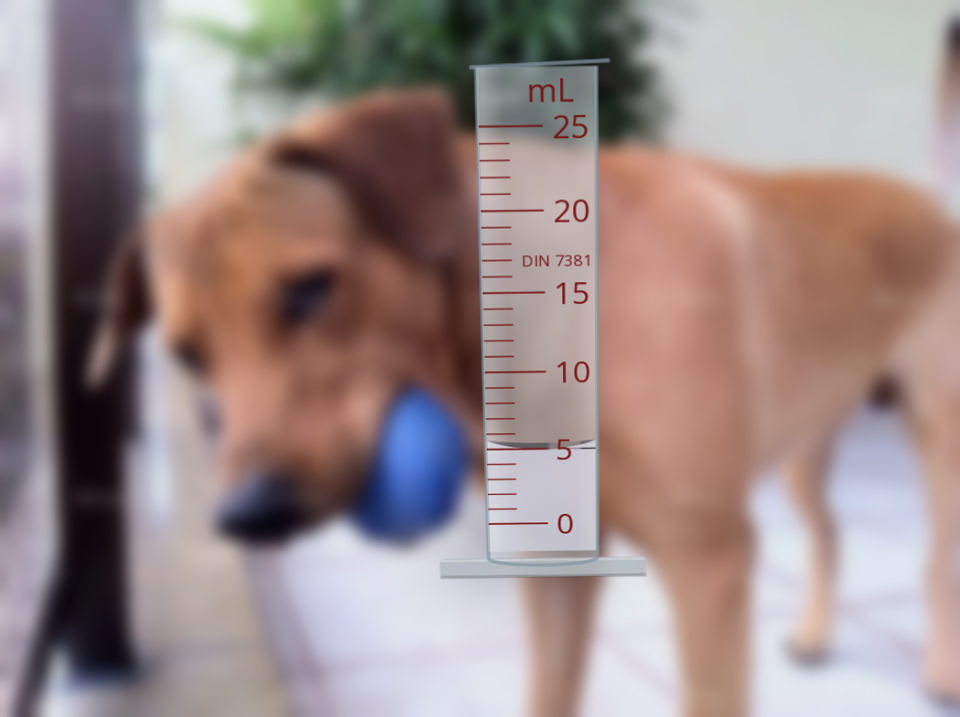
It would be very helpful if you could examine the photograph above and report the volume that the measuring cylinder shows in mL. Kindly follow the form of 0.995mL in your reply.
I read 5mL
